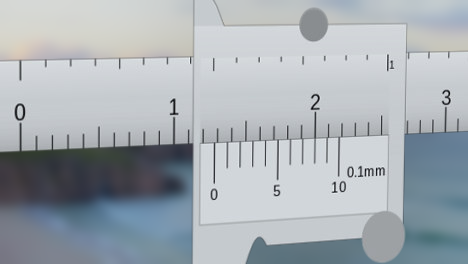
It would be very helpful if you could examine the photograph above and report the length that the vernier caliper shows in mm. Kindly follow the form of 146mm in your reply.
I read 12.8mm
